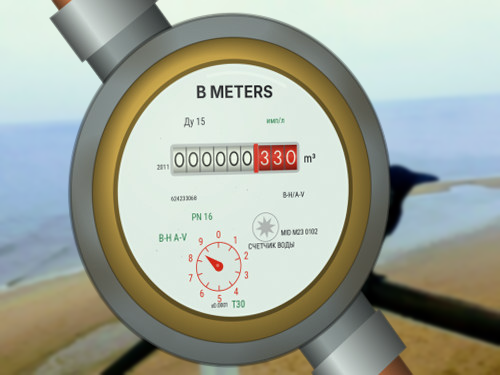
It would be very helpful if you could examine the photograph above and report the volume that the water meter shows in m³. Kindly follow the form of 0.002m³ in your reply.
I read 0.3308m³
